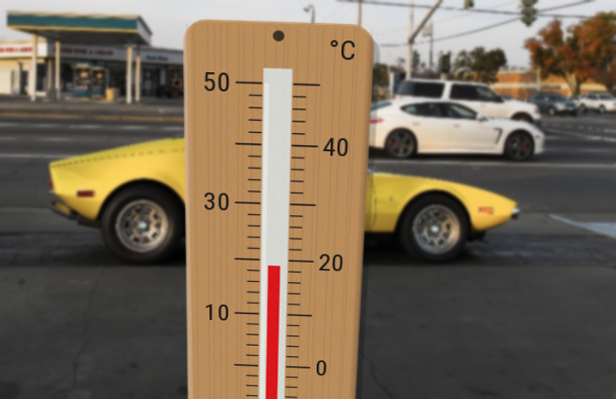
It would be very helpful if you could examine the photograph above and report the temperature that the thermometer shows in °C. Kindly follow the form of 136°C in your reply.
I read 19°C
